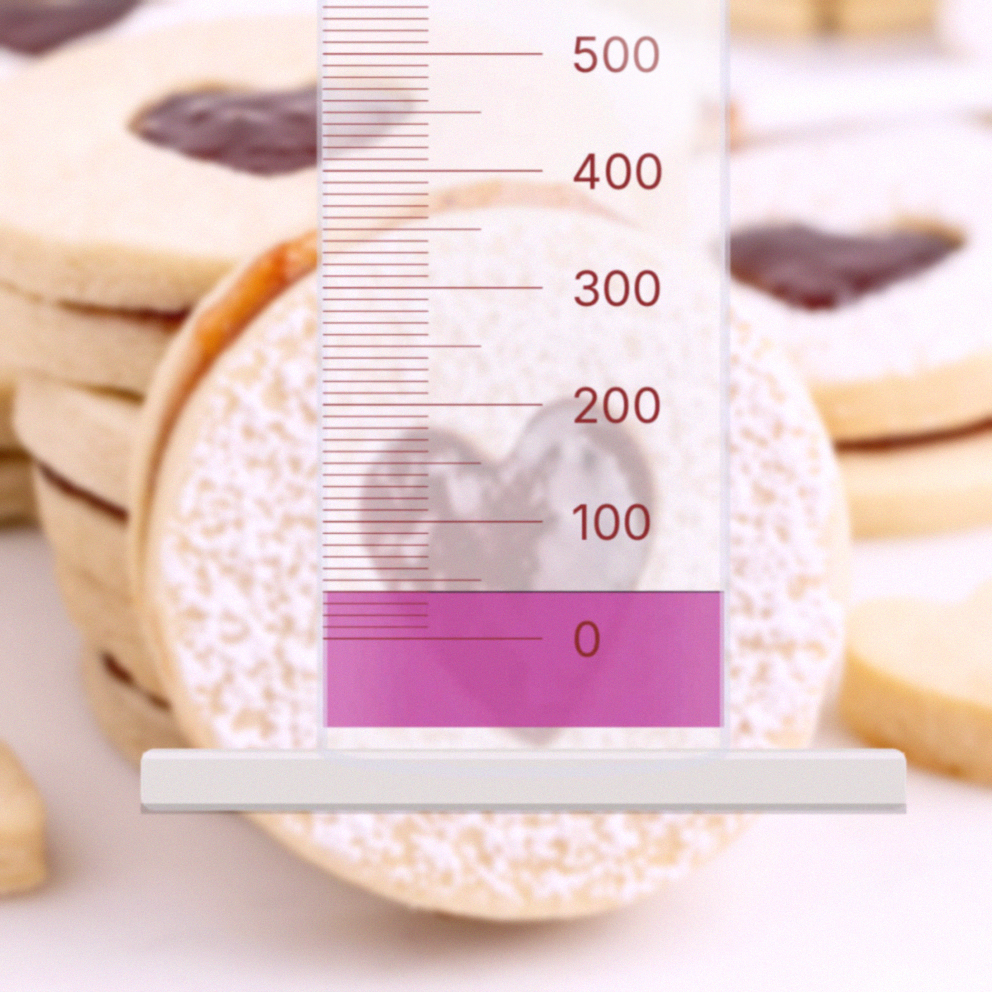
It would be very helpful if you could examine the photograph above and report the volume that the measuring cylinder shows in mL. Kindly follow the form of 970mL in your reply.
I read 40mL
